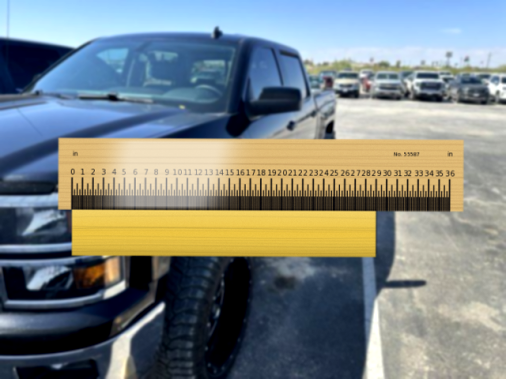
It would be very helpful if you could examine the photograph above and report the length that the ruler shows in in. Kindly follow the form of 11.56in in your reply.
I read 29in
